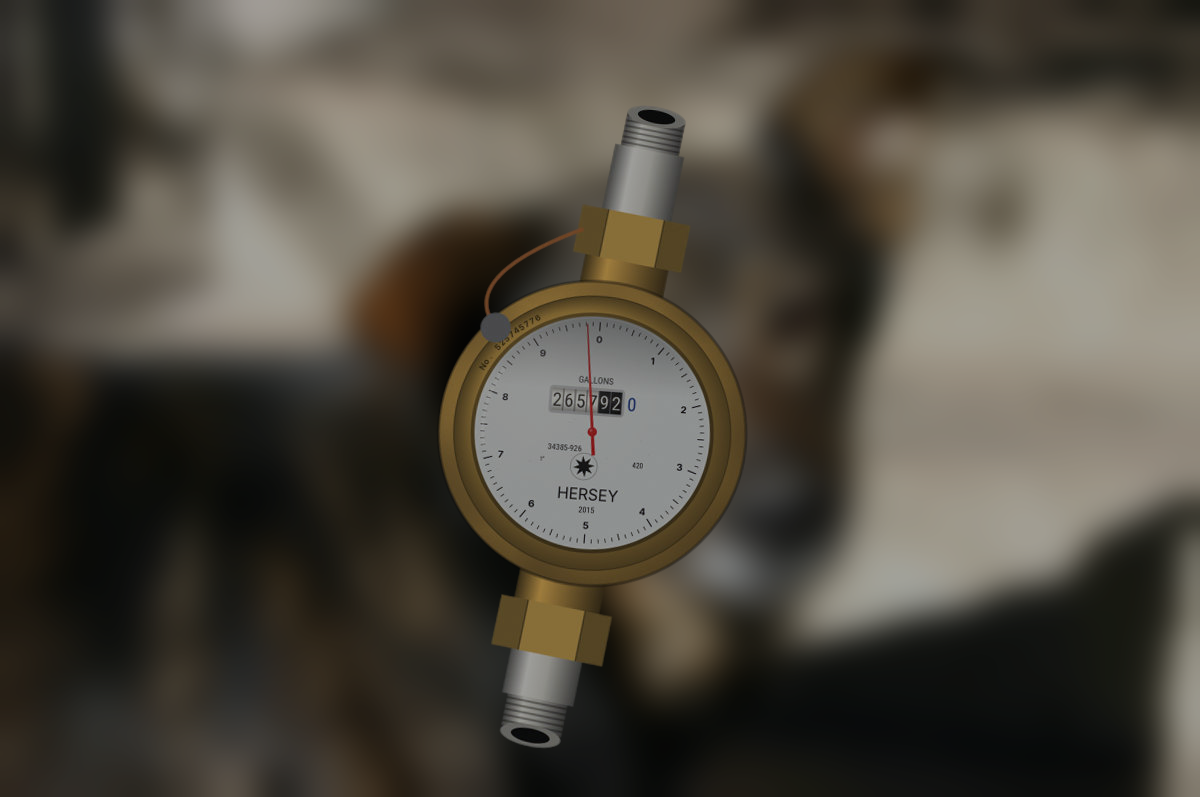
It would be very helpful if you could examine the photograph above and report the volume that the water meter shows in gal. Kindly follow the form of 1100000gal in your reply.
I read 2657919.8gal
